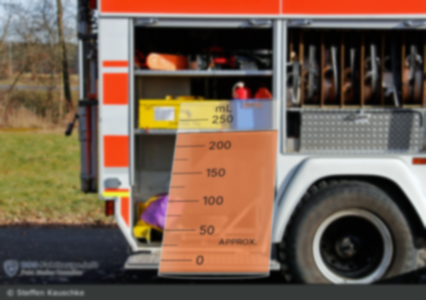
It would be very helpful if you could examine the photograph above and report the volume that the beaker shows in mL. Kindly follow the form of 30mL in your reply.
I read 225mL
